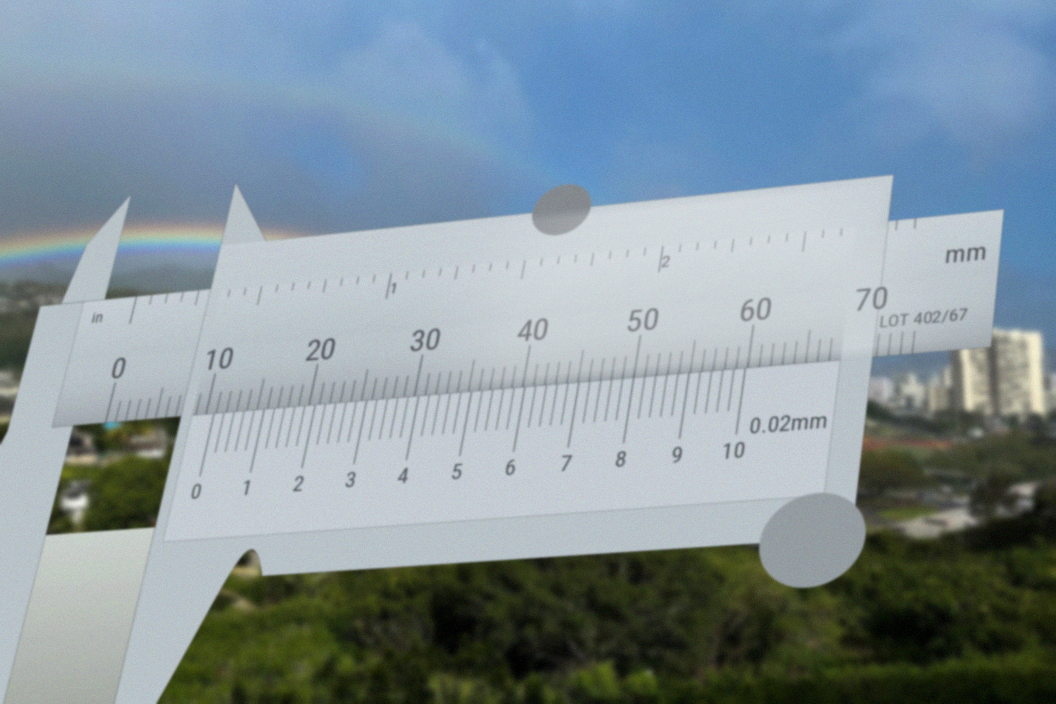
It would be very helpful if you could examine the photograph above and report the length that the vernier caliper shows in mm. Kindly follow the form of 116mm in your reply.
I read 10.8mm
